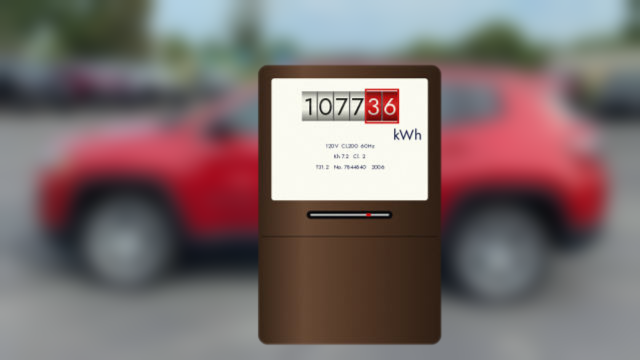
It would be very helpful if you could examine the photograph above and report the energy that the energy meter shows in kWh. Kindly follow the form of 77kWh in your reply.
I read 1077.36kWh
